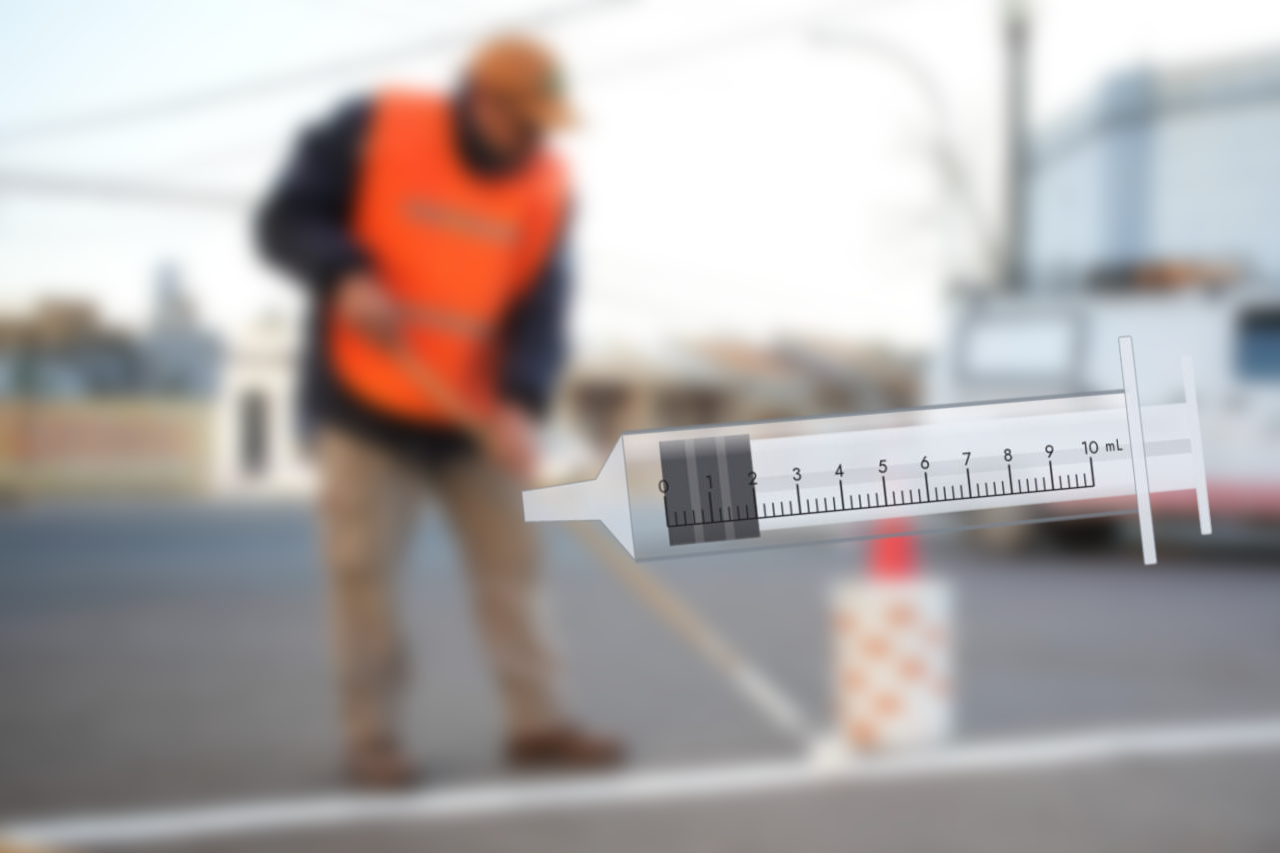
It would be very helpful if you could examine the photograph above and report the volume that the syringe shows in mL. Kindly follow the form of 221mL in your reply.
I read 0mL
